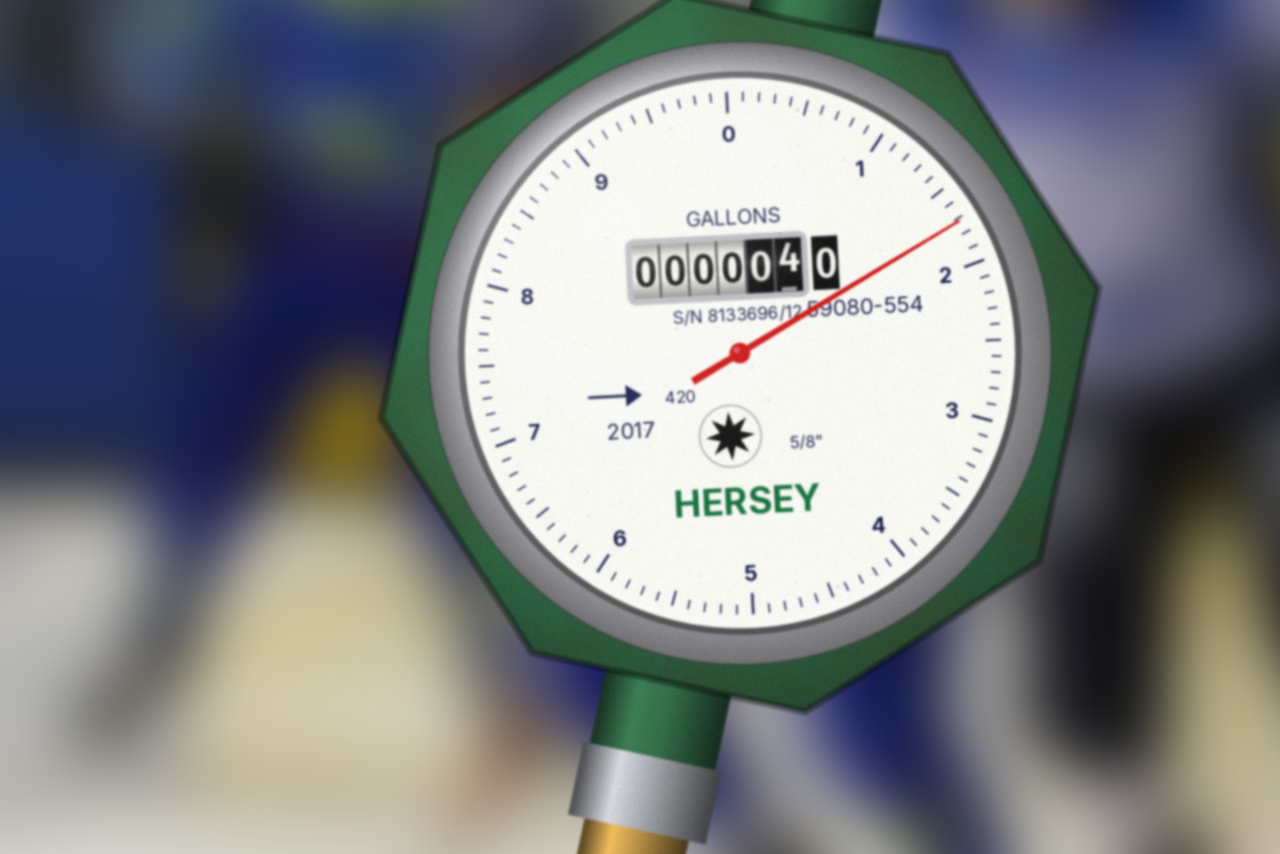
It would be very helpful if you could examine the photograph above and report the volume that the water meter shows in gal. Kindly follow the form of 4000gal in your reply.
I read 41.7gal
